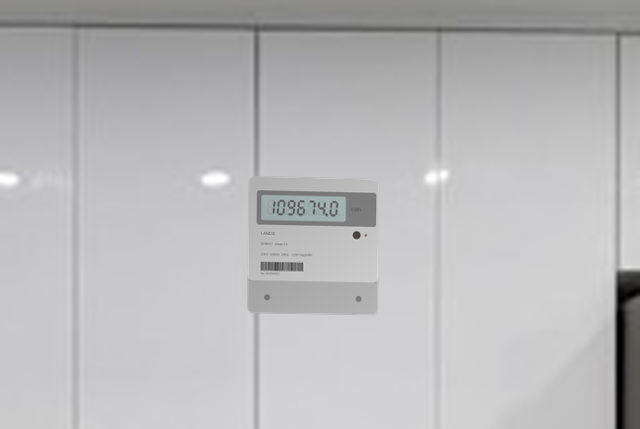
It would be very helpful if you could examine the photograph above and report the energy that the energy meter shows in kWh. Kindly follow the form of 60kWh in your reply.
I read 109674.0kWh
